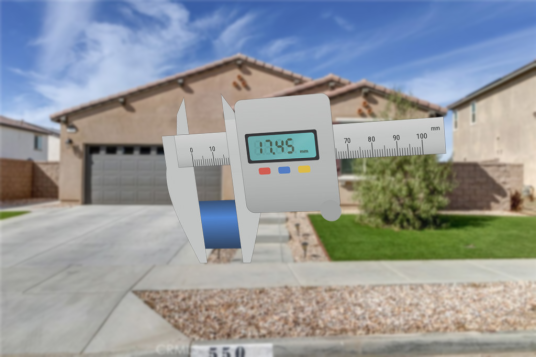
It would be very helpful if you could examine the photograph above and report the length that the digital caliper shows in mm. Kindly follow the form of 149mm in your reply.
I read 17.45mm
